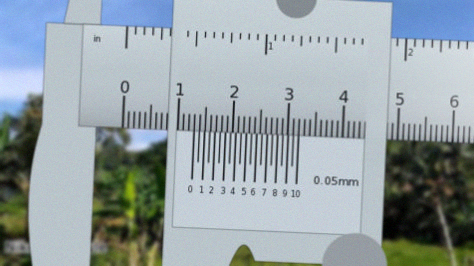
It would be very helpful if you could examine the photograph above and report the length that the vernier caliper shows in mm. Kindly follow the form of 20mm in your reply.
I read 13.0mm
